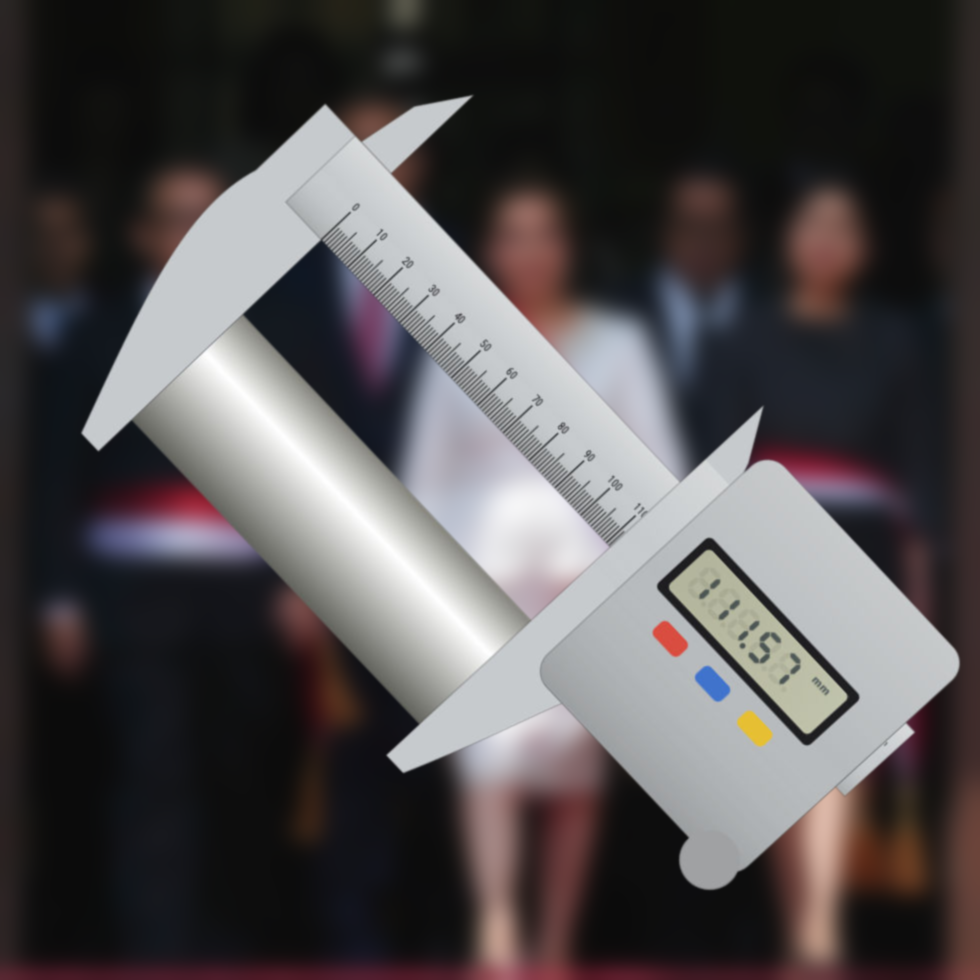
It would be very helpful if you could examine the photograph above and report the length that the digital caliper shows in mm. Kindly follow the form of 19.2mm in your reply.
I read 111.57mm
